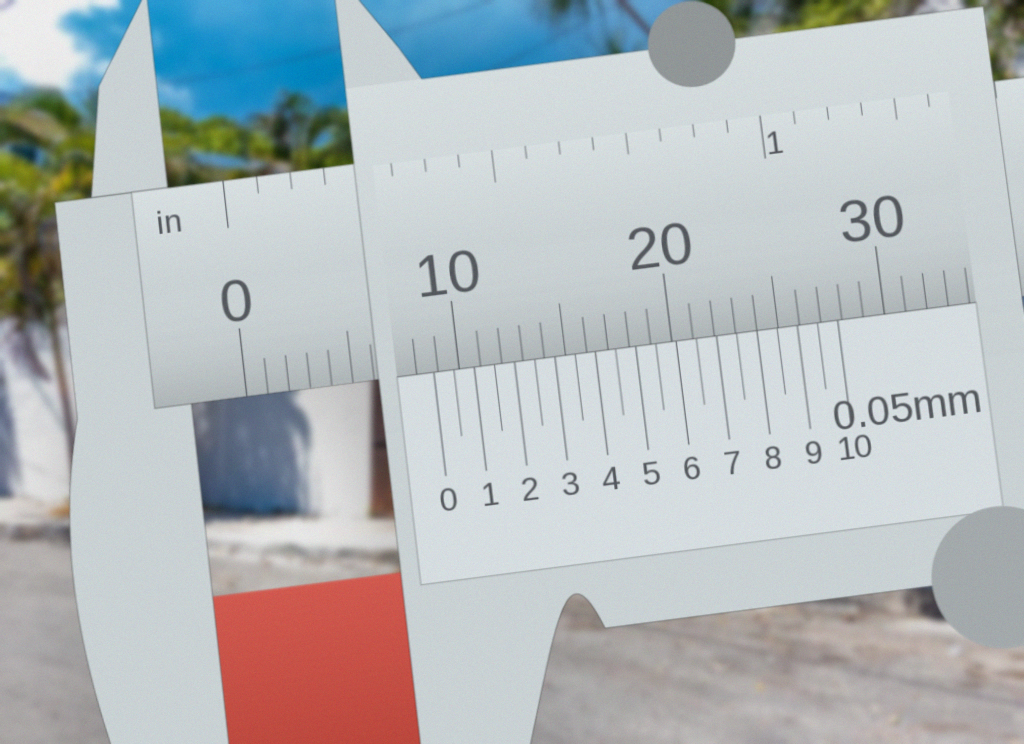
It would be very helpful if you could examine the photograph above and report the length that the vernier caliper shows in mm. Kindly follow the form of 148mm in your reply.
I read 8.8mm
